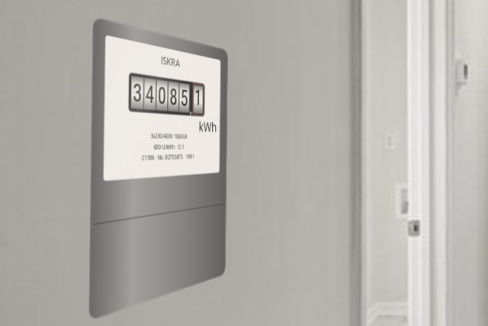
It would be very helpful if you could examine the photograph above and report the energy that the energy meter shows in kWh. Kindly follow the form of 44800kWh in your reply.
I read 34085.1kWh
